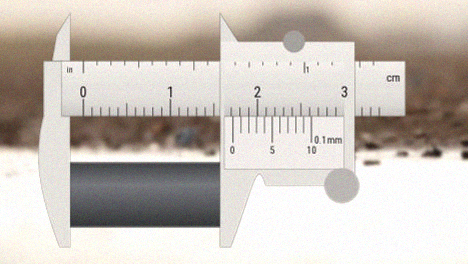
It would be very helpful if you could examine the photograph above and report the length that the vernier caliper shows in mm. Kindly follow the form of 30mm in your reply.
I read 17.2mm
